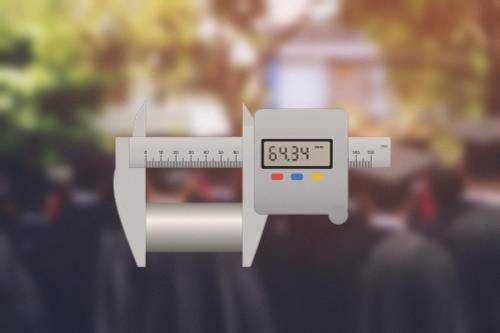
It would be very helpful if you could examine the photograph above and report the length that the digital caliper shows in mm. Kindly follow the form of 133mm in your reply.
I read 64.34mm
